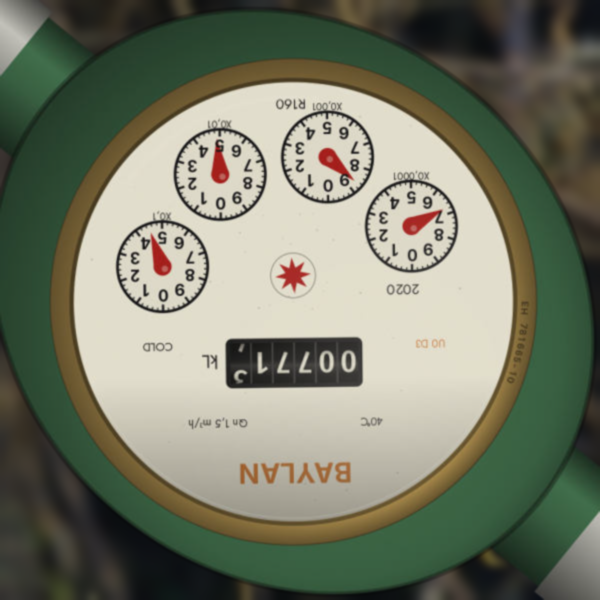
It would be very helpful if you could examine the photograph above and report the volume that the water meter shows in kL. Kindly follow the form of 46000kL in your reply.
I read 7713.4486kL
